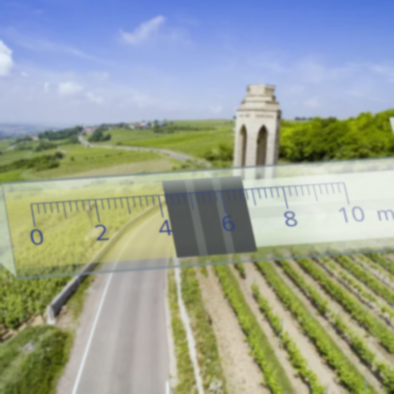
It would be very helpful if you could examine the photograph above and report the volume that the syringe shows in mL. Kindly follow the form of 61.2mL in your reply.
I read 4.2mL
